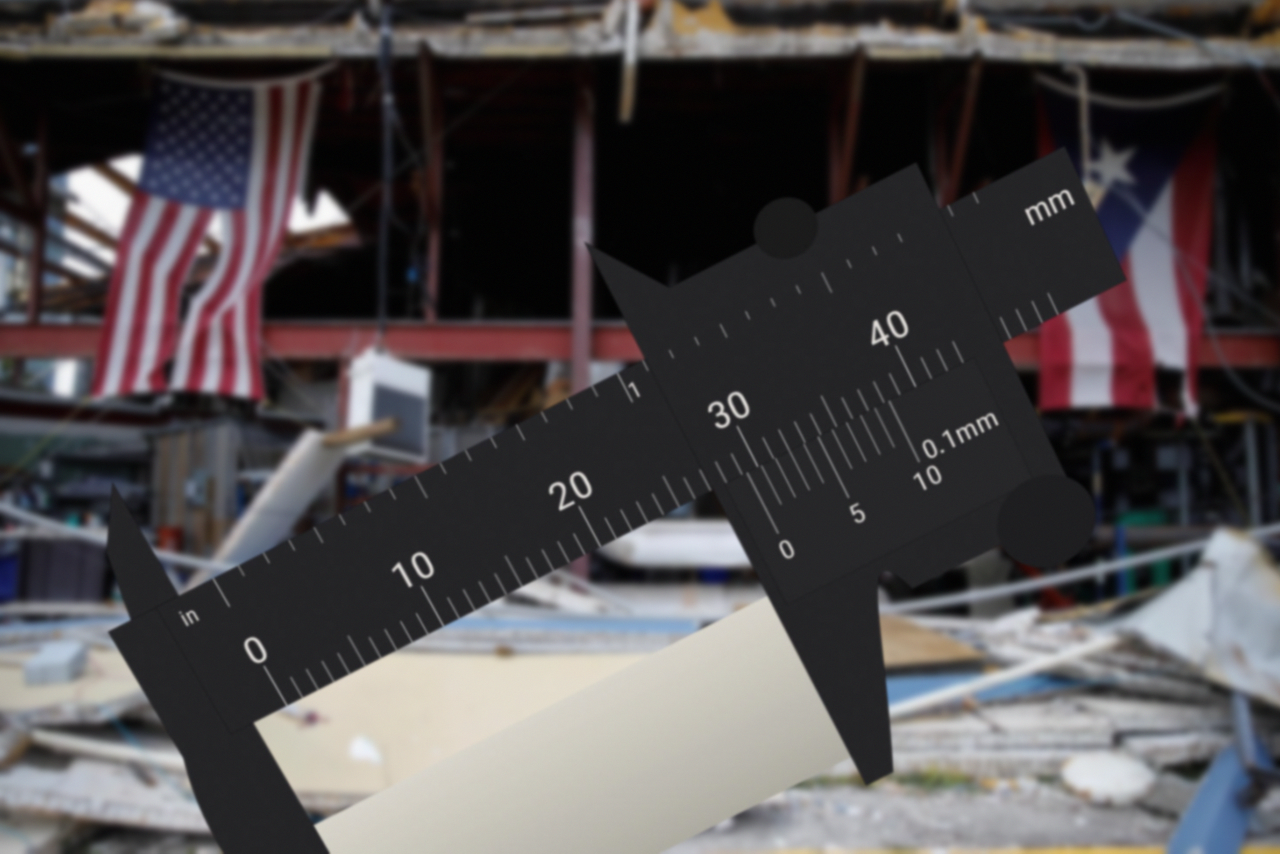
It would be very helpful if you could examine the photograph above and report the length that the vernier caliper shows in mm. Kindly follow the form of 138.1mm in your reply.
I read 29.3mm
